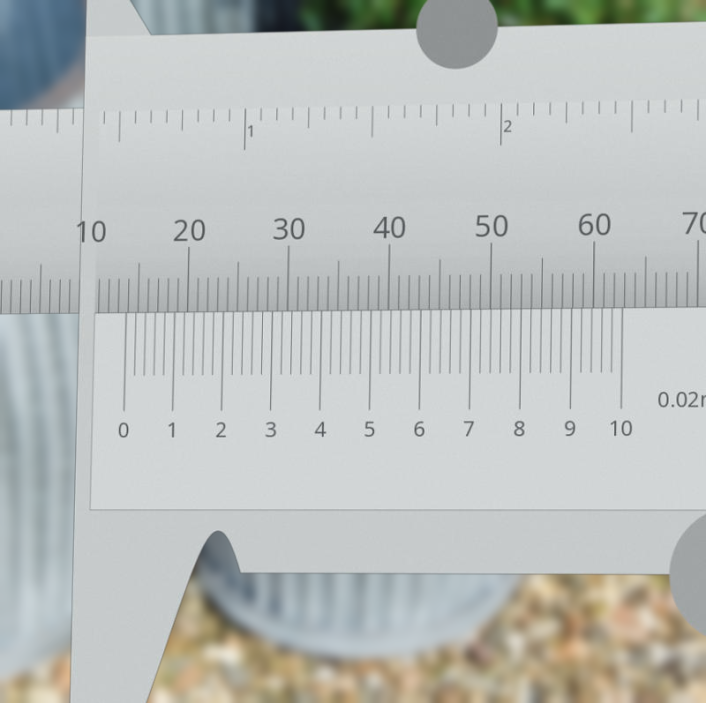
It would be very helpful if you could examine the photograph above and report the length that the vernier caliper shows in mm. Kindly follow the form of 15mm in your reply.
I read 13.8mm
